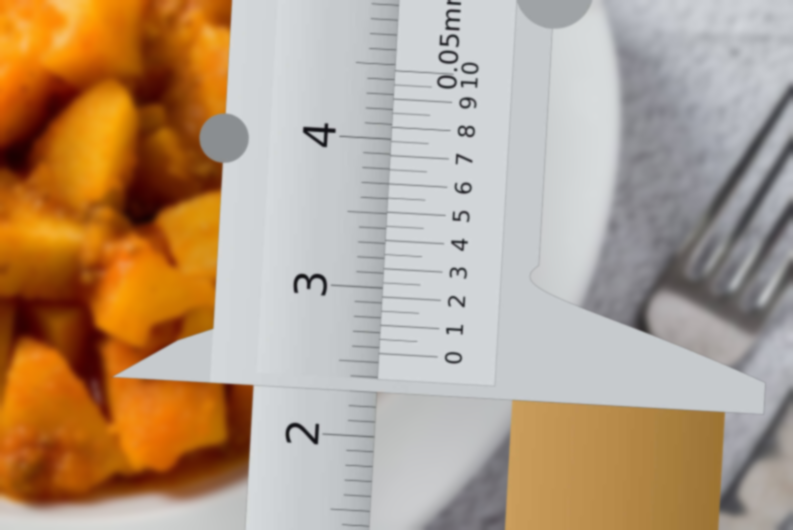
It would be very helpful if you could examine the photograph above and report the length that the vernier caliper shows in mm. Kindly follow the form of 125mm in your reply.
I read 25.6mm
